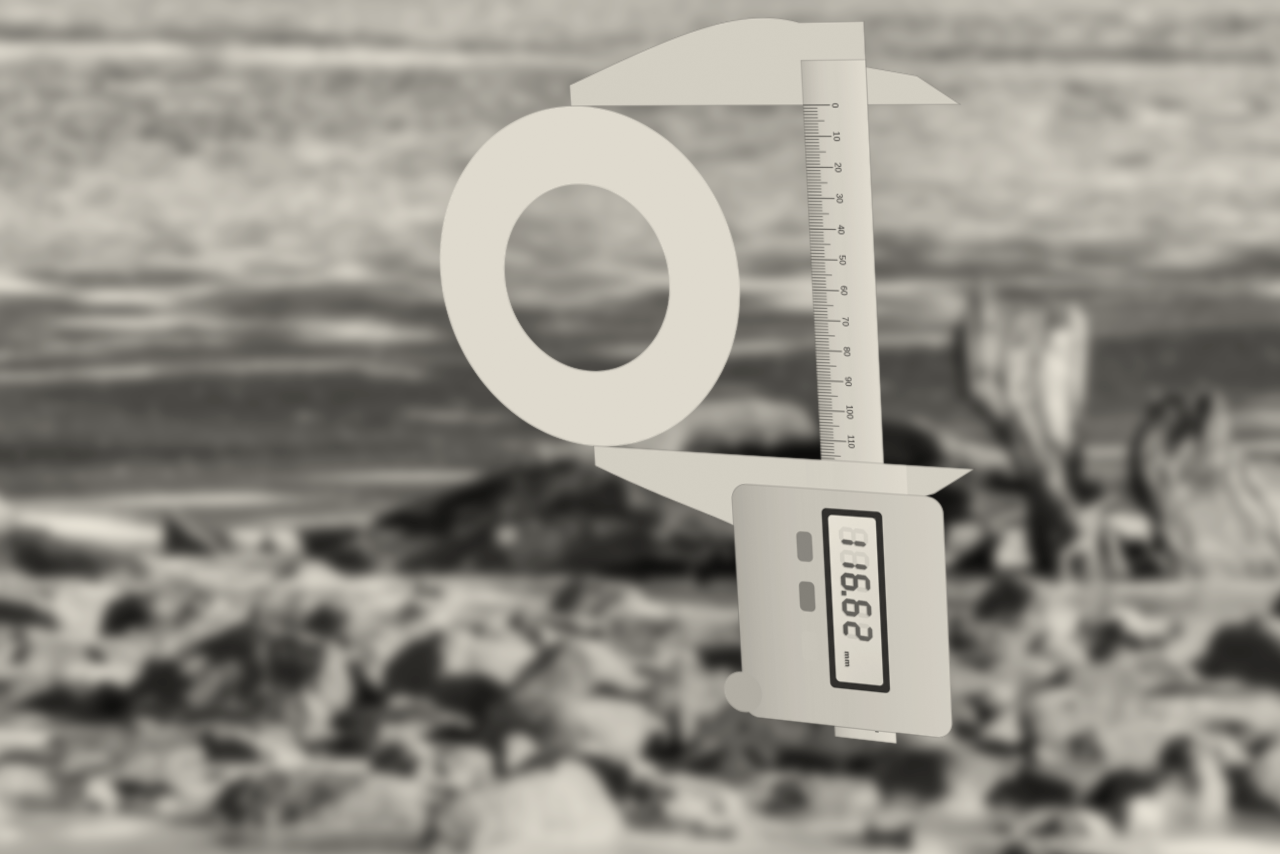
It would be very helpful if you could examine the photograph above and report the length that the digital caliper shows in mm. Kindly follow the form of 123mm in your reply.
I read 116.62mm
